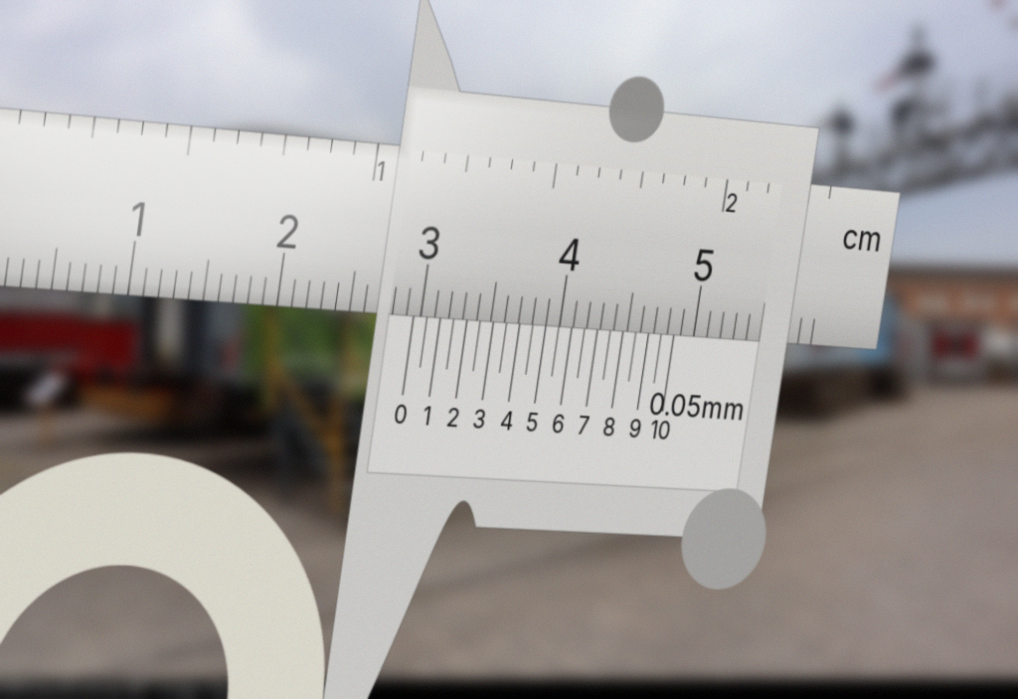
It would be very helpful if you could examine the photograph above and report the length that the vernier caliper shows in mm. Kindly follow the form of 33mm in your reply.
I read 29.5mm
